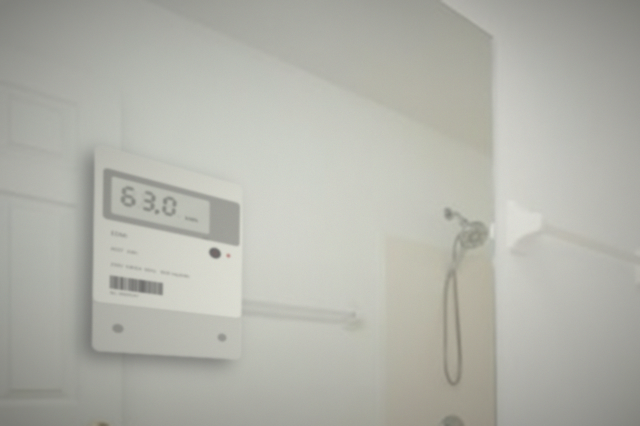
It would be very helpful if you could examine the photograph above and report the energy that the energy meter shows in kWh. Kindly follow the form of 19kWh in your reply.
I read 63.0kWh
